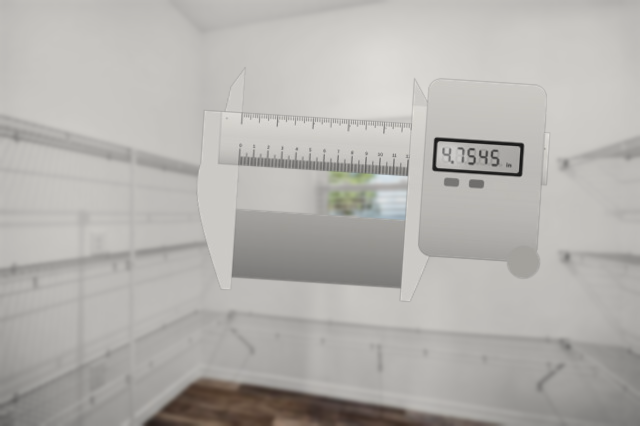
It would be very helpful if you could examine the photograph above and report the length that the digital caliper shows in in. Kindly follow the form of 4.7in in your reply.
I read 4.7545in
